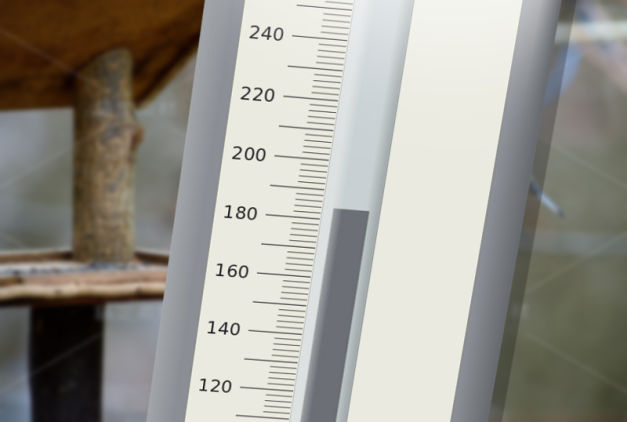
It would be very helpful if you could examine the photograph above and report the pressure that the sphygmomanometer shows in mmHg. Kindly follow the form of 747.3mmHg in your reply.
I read 184mmHg
